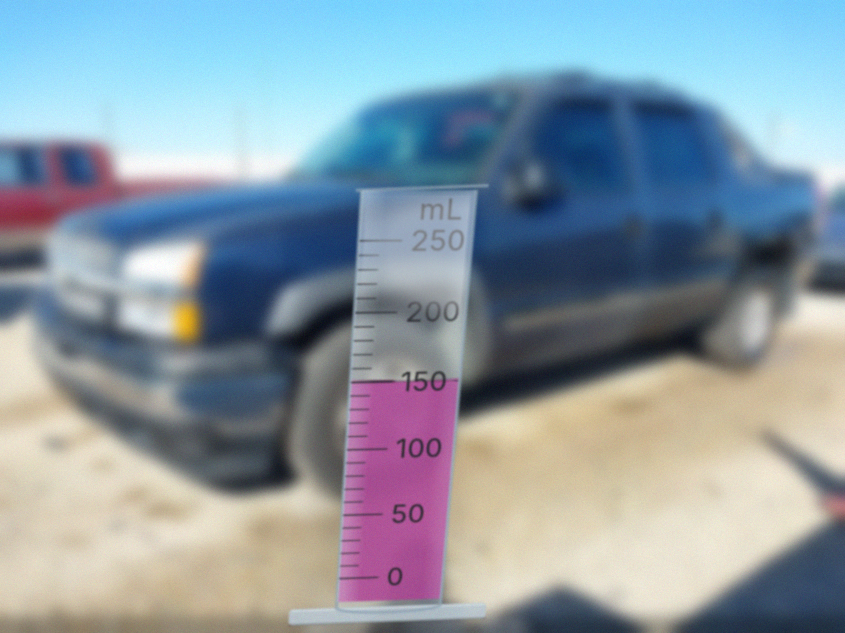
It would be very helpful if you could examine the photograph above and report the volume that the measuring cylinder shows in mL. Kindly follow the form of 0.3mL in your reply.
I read 150mL
